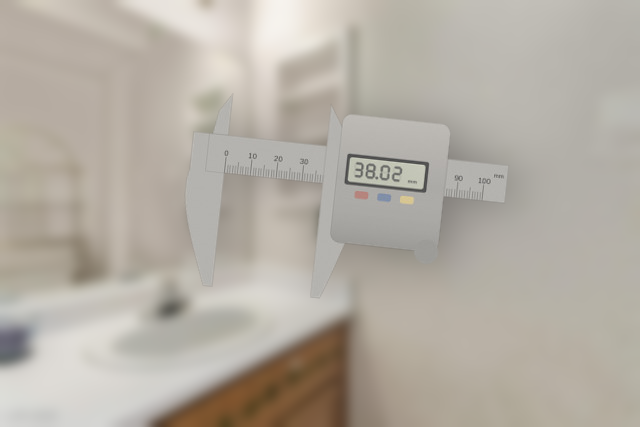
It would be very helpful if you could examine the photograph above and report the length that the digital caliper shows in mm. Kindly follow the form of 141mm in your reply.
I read 38.02mm
